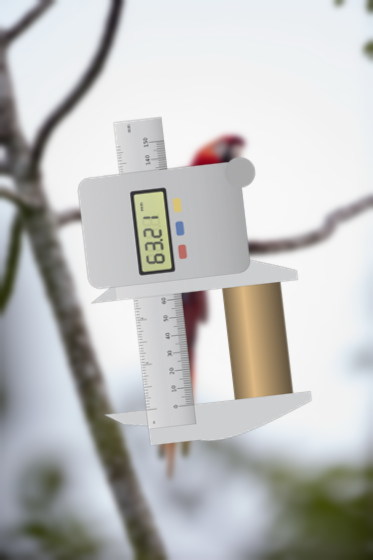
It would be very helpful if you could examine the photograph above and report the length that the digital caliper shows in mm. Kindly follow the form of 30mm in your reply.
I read 63.21mm
